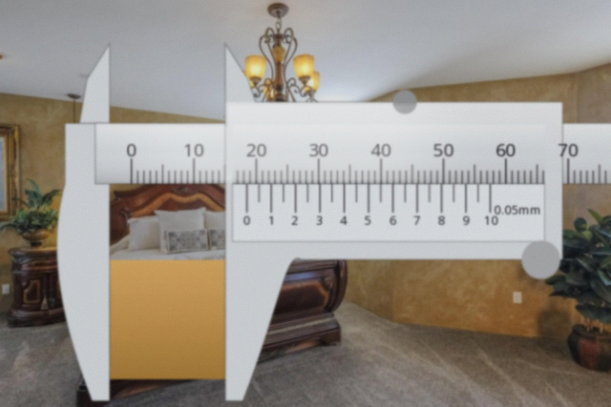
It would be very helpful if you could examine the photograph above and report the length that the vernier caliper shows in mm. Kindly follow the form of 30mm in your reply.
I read 18.5mm
